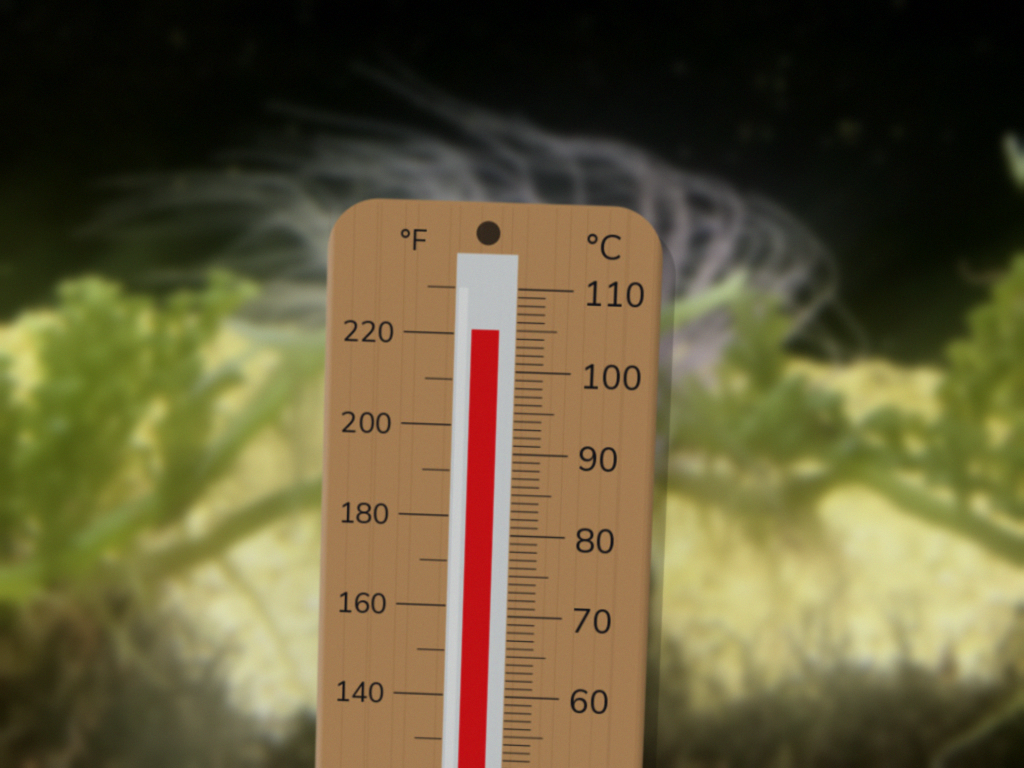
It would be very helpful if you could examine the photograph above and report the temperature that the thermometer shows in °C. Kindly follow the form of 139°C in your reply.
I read 105°C
